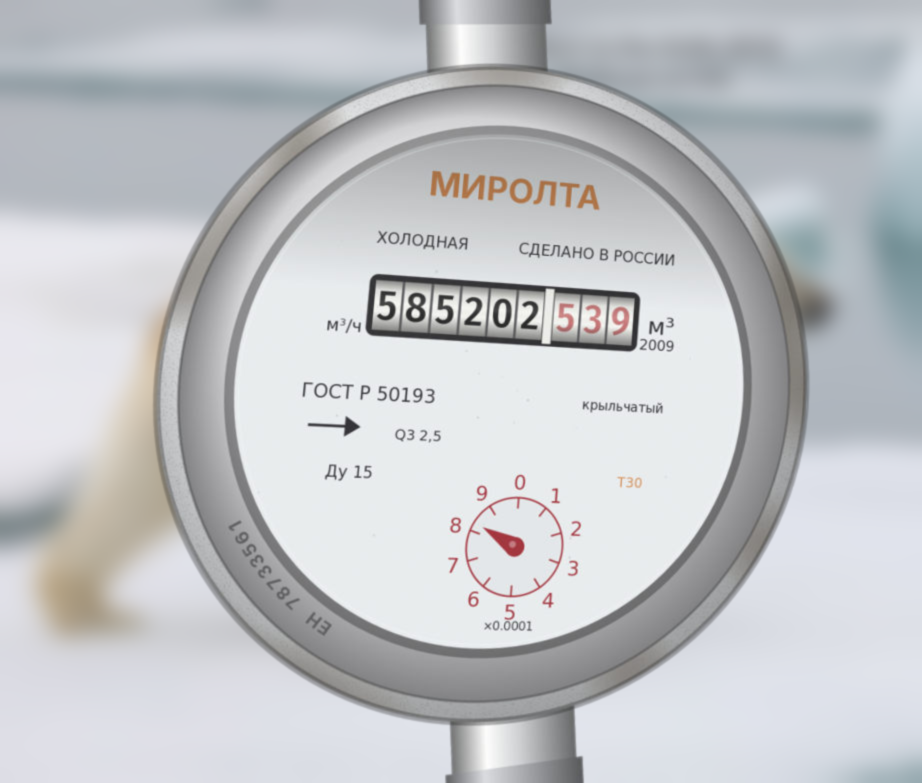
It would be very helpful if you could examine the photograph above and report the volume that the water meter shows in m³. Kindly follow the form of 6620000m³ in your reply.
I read 585202.5398m³
